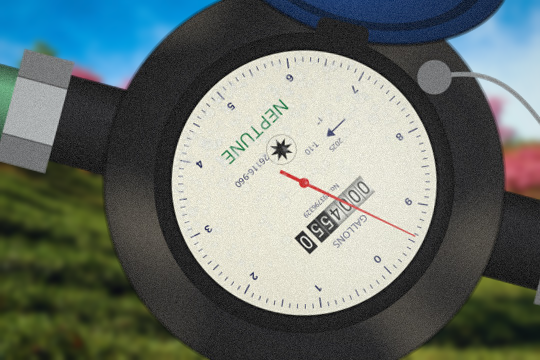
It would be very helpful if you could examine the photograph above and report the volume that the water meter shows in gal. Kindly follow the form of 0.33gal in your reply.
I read 4549.4gal
